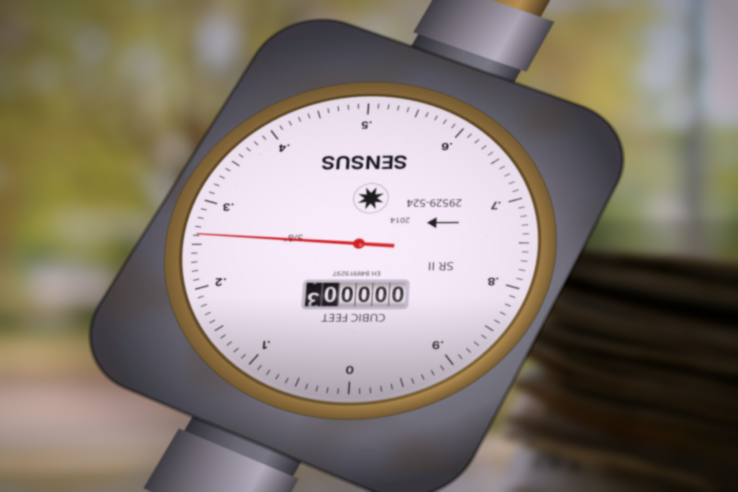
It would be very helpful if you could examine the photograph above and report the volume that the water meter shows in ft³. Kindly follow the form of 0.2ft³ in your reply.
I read 3.26ft³
